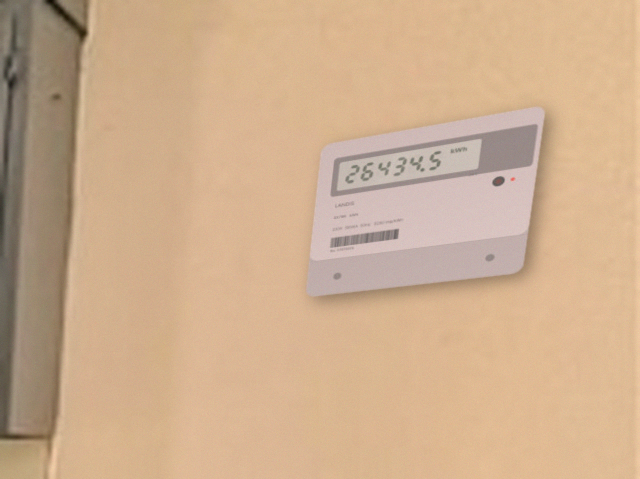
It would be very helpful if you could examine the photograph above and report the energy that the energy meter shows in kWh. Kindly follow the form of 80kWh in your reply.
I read 26434.5kWh
